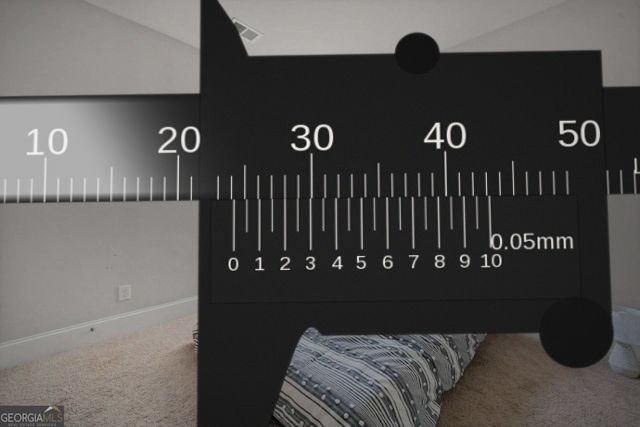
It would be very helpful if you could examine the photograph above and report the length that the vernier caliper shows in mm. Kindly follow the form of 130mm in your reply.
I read 24.2mm
